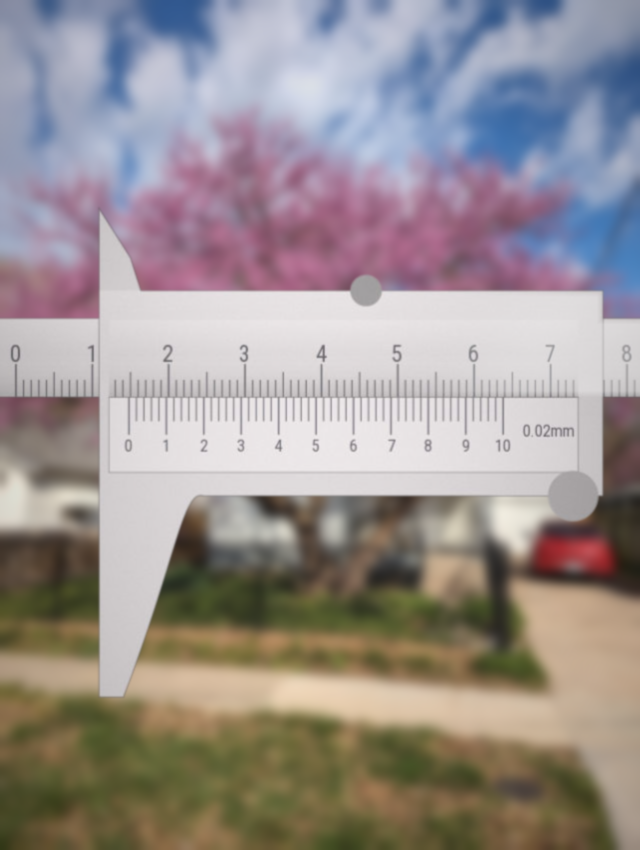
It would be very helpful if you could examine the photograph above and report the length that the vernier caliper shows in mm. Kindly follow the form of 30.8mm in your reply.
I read 14.8mm
